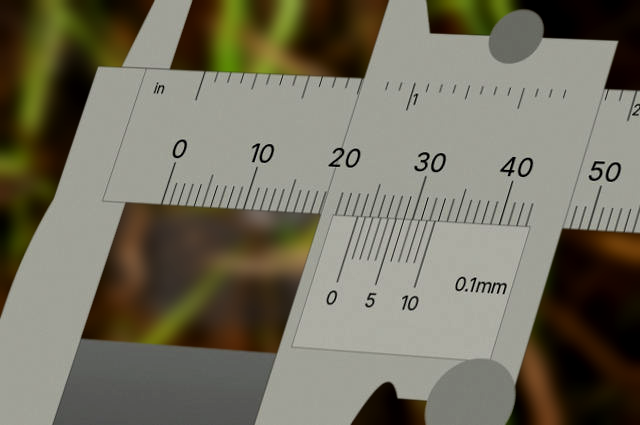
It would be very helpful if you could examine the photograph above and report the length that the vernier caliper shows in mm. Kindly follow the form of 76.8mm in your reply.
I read 23.6mm
